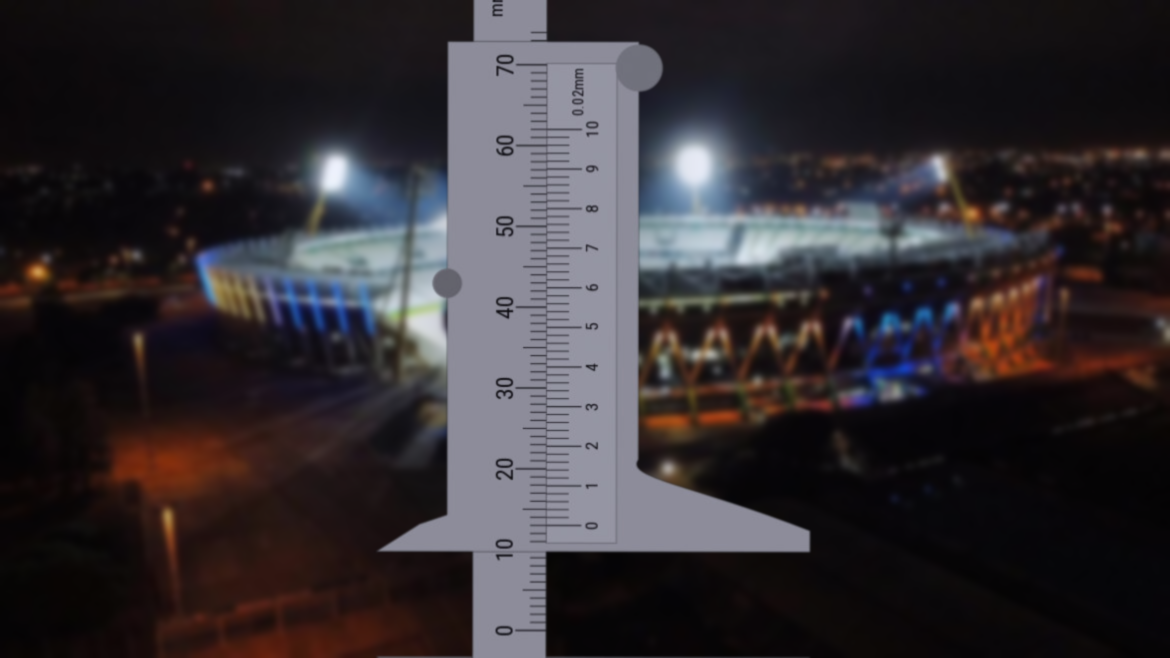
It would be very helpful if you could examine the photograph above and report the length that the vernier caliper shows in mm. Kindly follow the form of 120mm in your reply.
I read 13.0mm
